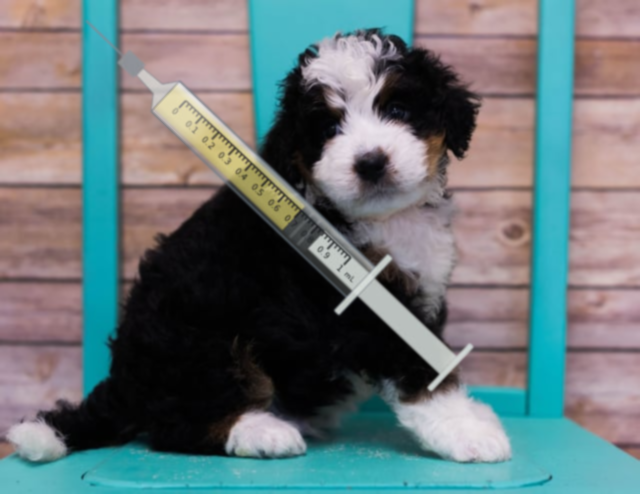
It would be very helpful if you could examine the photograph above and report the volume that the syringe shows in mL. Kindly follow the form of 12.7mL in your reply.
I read 0.7mL
